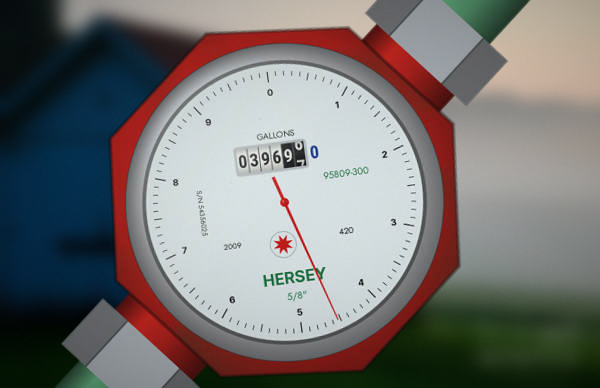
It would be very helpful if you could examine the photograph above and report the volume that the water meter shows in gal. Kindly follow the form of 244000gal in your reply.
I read 396964.5gal
